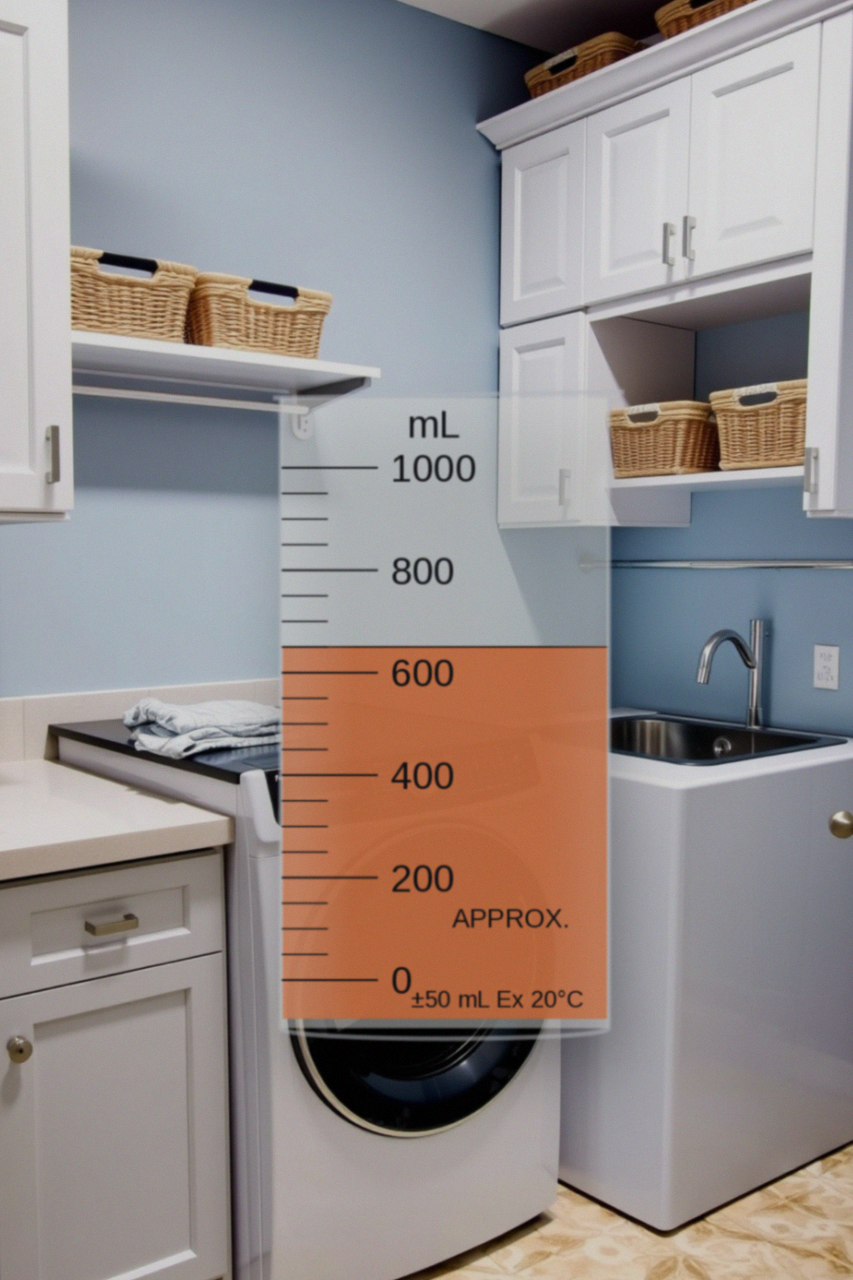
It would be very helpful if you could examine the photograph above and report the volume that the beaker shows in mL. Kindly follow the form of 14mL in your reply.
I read 650mL
